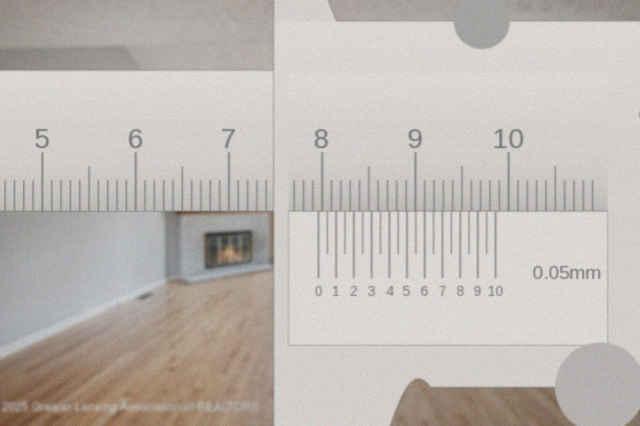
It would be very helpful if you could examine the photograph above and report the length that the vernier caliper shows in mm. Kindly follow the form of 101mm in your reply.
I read 79.6mm
